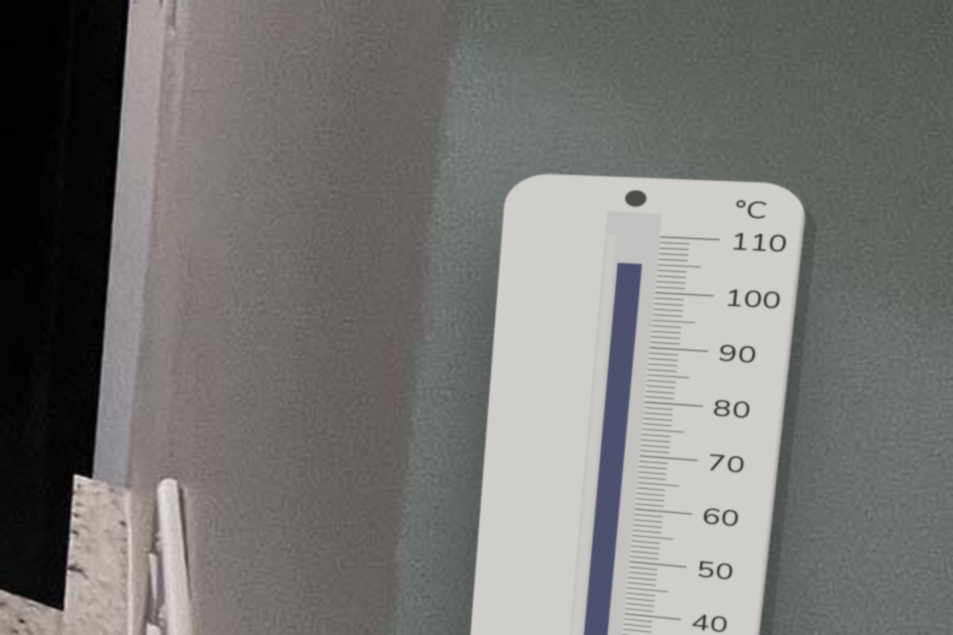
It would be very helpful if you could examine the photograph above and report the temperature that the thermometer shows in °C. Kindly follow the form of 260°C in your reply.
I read 105°C
